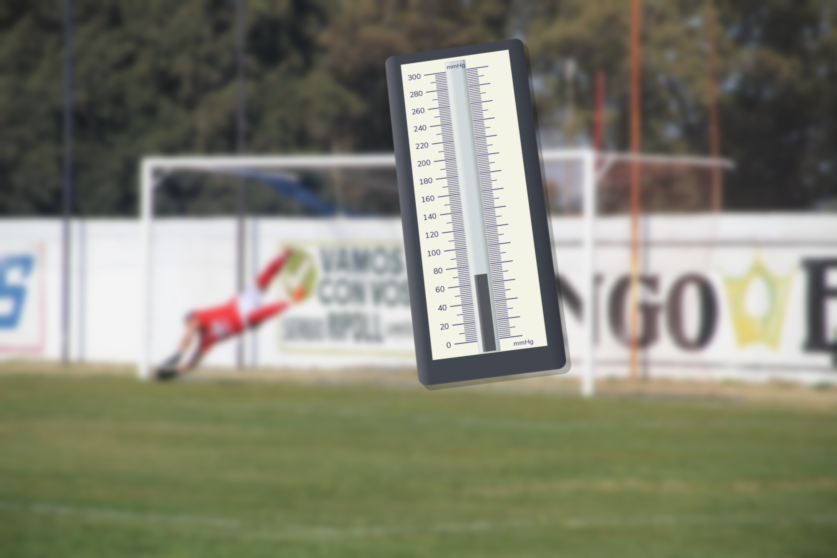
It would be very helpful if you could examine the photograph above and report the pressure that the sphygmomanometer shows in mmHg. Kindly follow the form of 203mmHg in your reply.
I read 70mmHg
